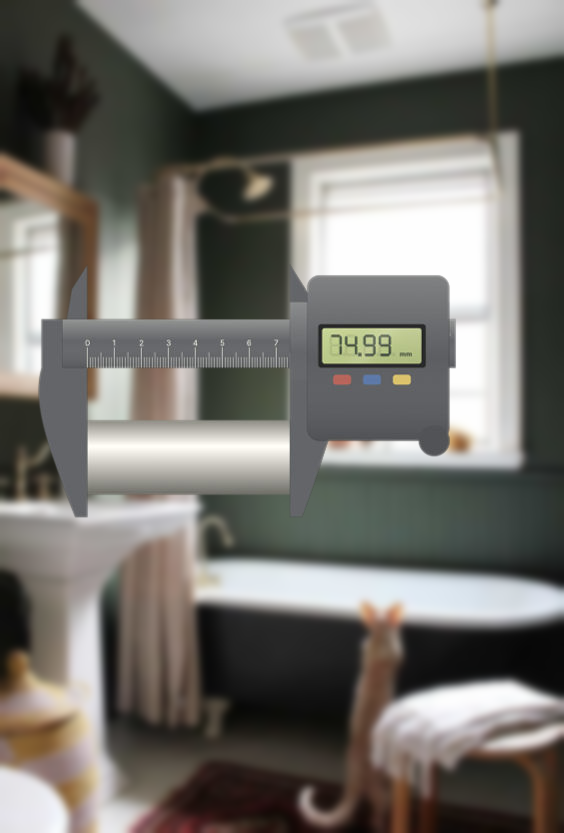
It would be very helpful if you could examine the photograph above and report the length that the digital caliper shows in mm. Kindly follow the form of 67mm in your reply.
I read 74.99mm
